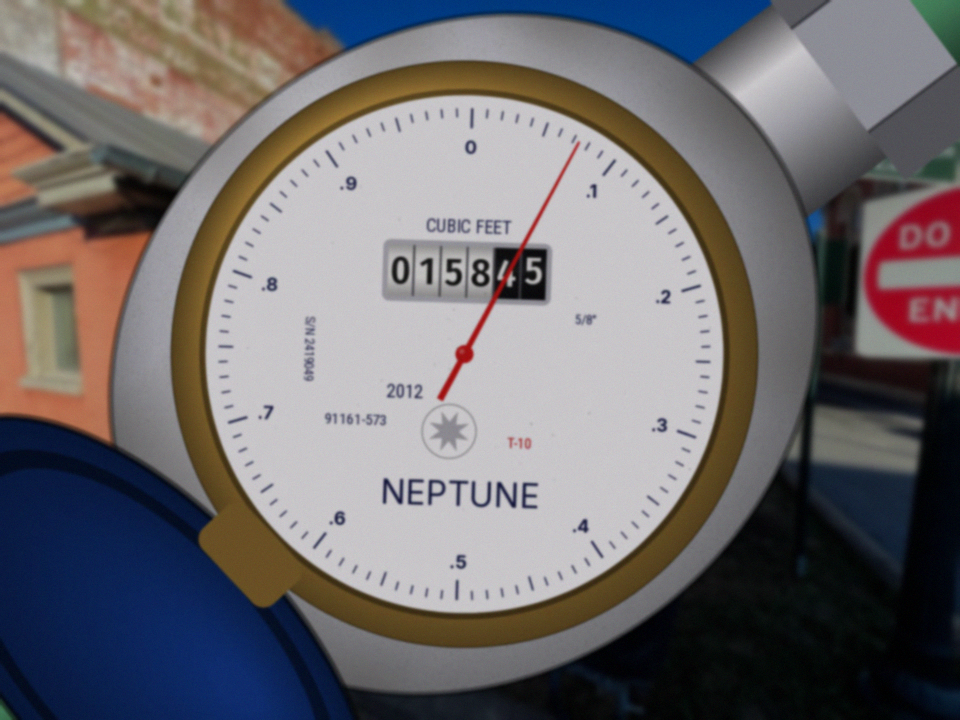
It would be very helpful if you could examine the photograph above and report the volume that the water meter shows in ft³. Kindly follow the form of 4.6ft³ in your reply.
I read 15845.07ft³
